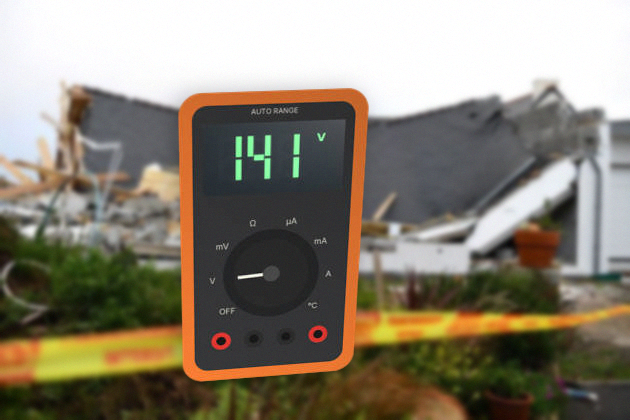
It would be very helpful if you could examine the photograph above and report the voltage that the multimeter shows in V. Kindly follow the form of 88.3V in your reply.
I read 141V
